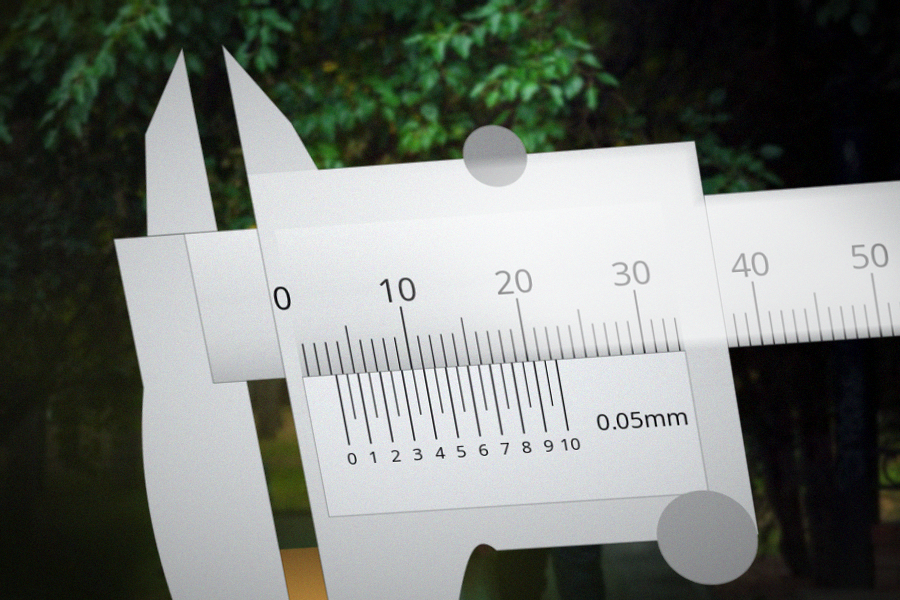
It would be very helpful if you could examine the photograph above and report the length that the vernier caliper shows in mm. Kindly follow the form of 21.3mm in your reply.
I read 3.4mm
